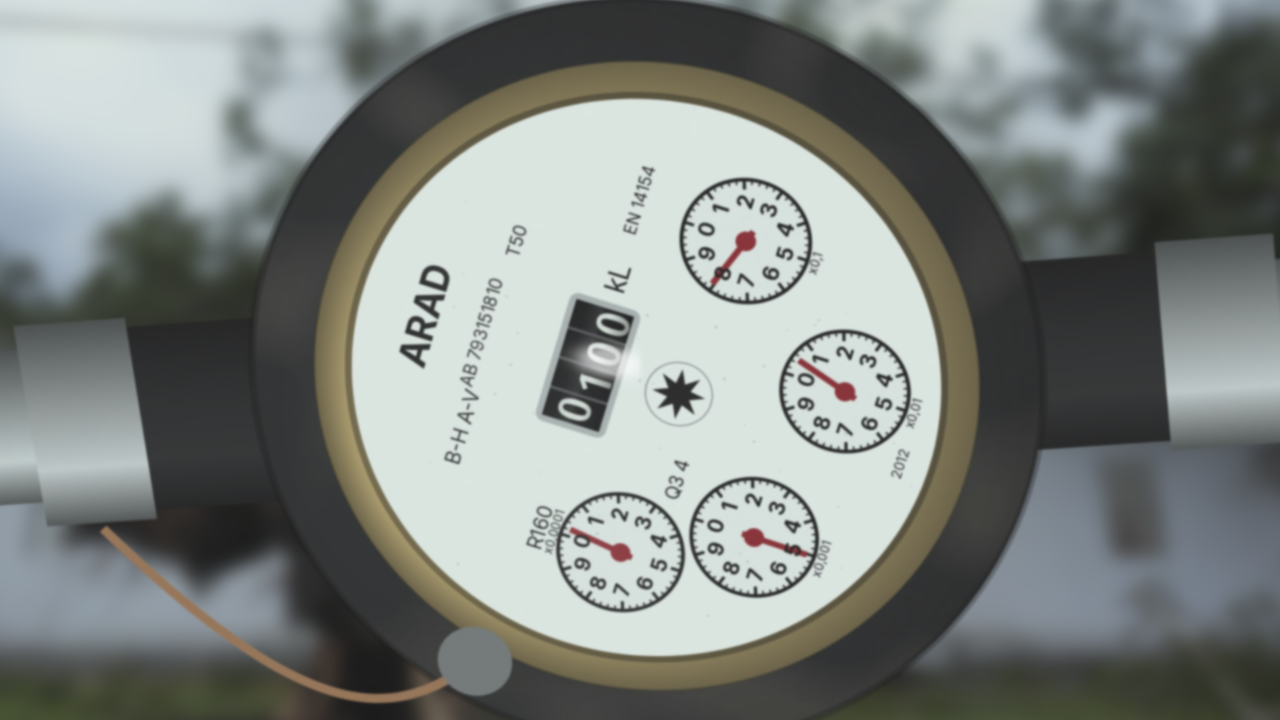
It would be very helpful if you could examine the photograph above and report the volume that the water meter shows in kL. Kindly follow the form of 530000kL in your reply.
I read 99.8050kL
